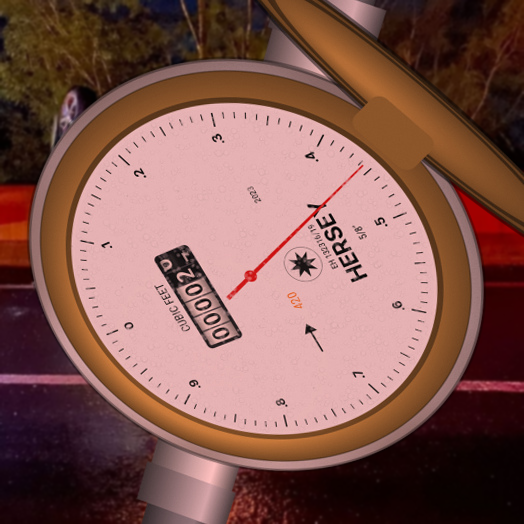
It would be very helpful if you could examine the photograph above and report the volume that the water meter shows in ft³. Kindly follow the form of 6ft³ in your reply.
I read 26.44ft³
